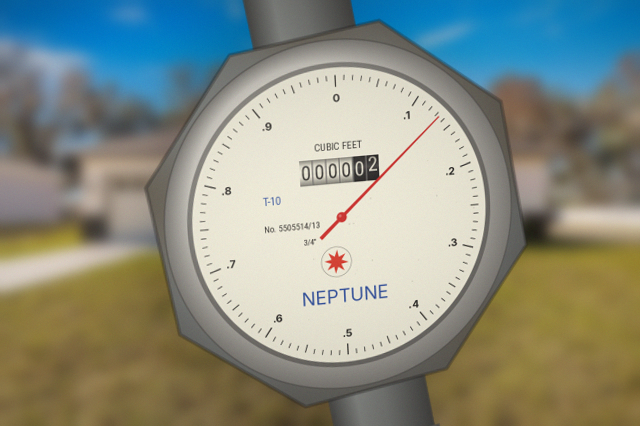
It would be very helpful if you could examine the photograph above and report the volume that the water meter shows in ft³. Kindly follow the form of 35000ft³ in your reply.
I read 2.13ft³
